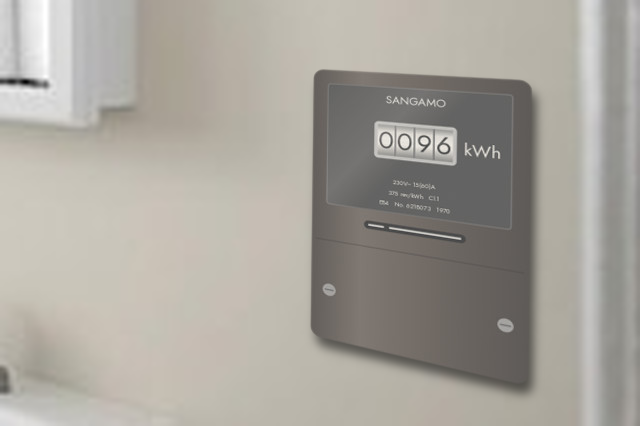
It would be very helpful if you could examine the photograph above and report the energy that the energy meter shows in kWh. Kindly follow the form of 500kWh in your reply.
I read 96kWh
